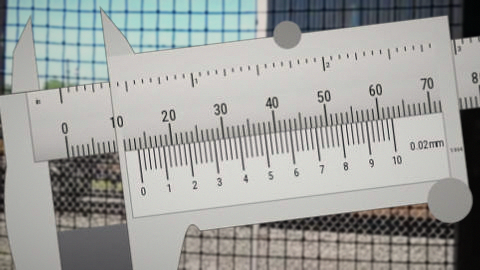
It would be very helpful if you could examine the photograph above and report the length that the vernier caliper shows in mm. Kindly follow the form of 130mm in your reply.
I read 13.5mm
